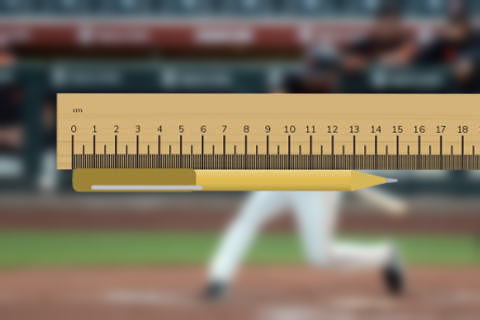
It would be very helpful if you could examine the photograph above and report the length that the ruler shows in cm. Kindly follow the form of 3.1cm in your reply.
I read 15cm
